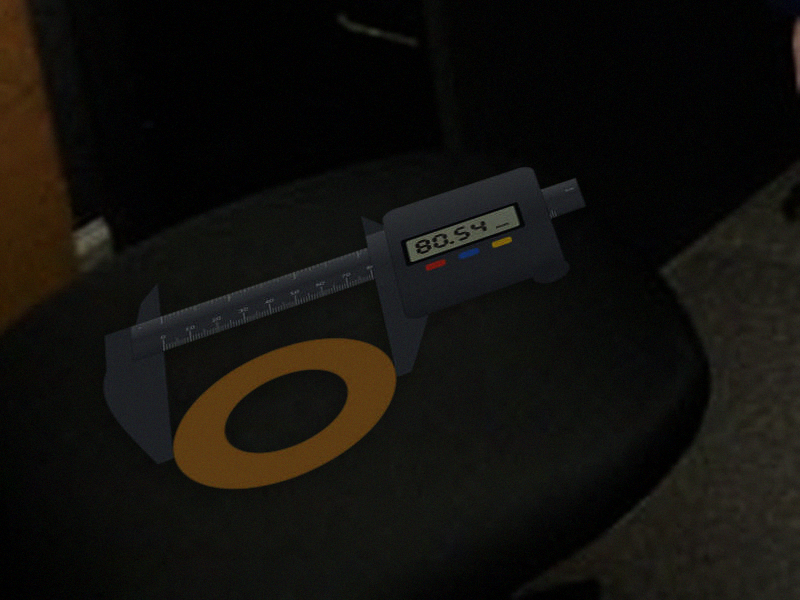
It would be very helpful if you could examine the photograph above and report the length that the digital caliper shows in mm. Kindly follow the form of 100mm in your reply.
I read 80.54mm
